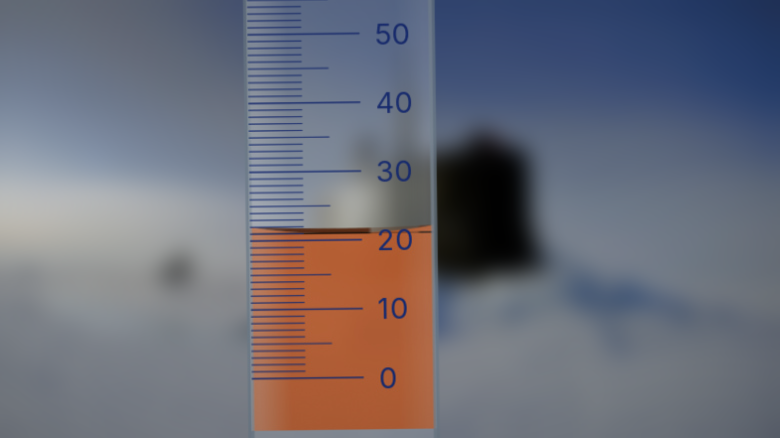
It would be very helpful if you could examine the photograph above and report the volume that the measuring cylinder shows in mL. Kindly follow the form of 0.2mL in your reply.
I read 21mL
